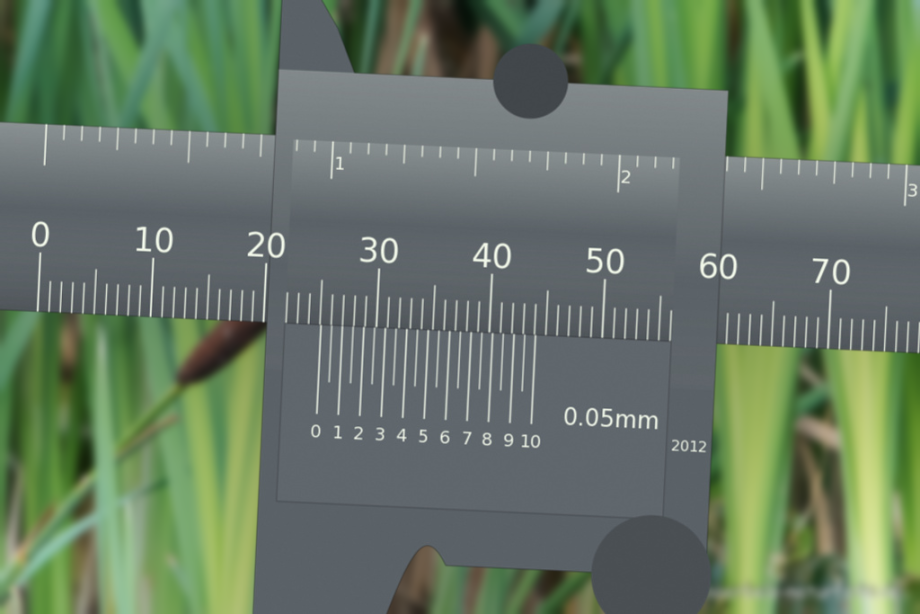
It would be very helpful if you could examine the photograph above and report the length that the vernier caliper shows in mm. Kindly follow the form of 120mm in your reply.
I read 25.1mm
